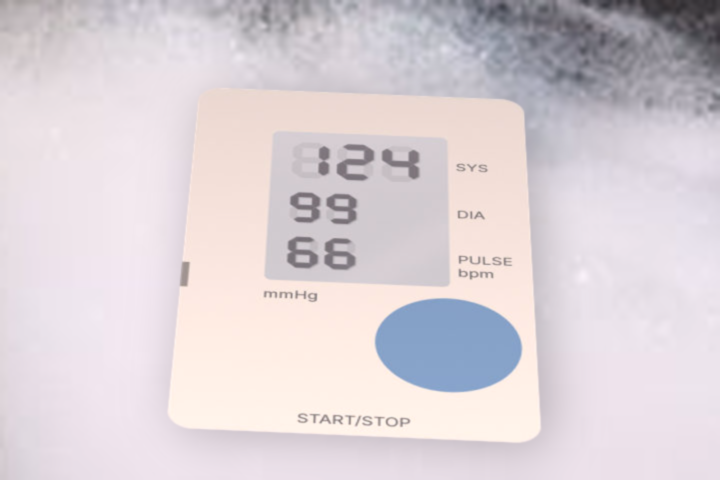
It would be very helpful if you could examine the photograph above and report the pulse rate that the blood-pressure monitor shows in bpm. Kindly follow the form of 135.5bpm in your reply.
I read 66bpm
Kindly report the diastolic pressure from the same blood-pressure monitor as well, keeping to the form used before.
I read 99mmHg
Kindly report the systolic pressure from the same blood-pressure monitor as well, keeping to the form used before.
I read 124mmHg
